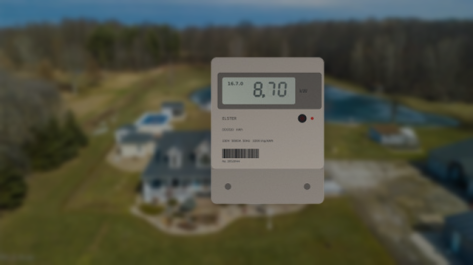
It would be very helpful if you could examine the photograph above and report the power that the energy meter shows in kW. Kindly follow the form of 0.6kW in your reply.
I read 8.70kW
